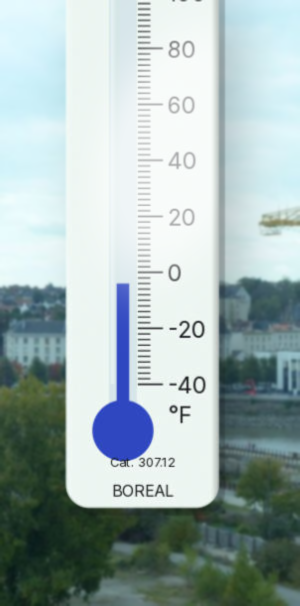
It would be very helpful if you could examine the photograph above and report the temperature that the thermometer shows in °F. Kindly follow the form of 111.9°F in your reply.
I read -4°F
